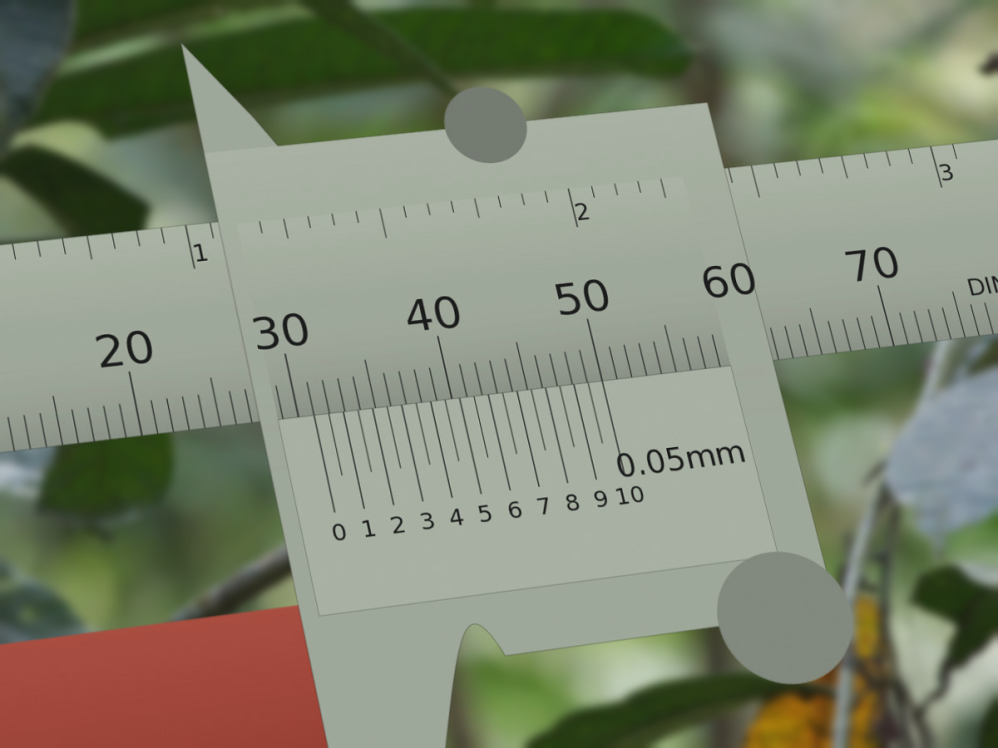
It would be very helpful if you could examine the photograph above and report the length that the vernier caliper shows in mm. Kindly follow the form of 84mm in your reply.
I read 31.0mm
